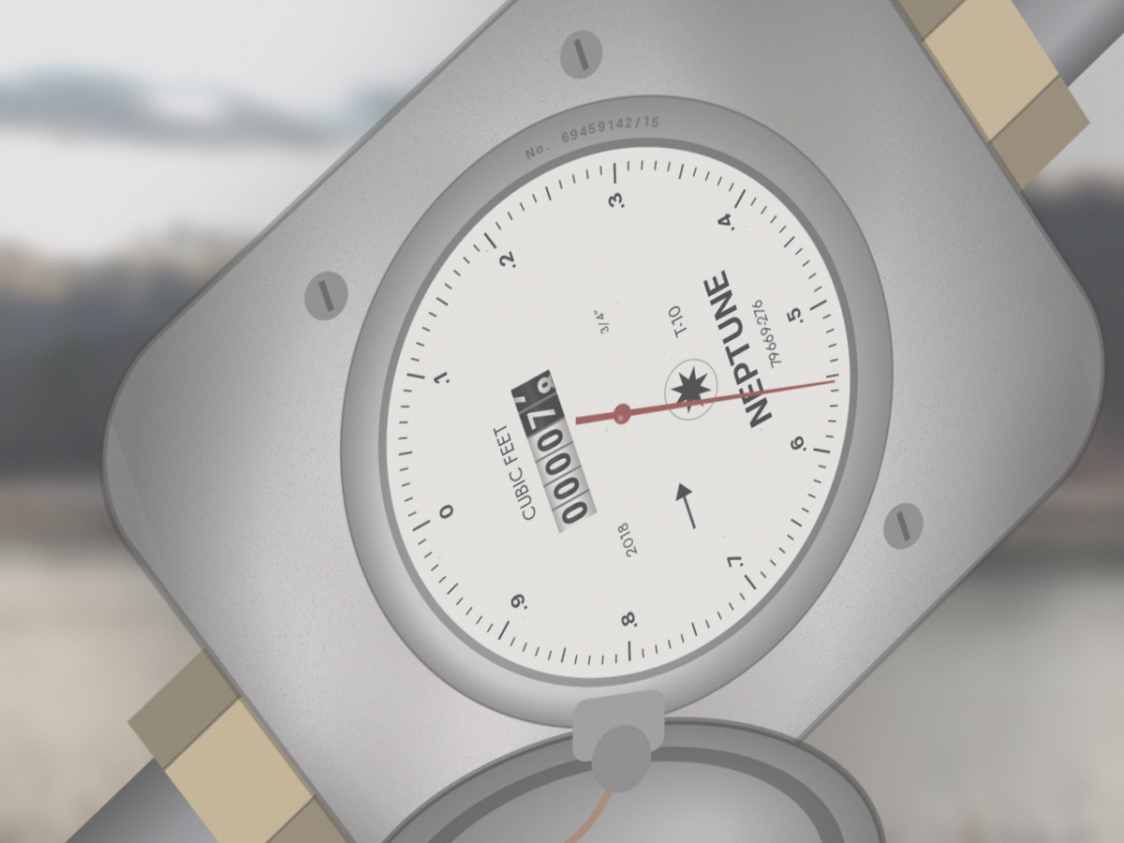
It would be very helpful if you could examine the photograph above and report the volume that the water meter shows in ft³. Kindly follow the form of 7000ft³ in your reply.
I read 77.55ft³
